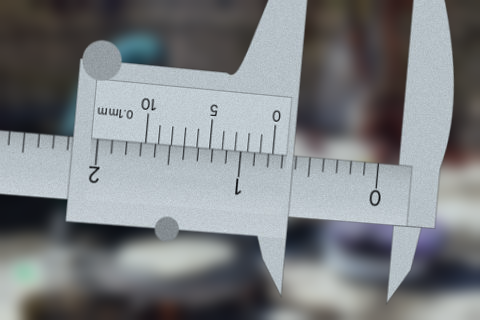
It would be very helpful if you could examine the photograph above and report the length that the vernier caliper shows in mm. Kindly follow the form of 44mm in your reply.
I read 7.7mm
